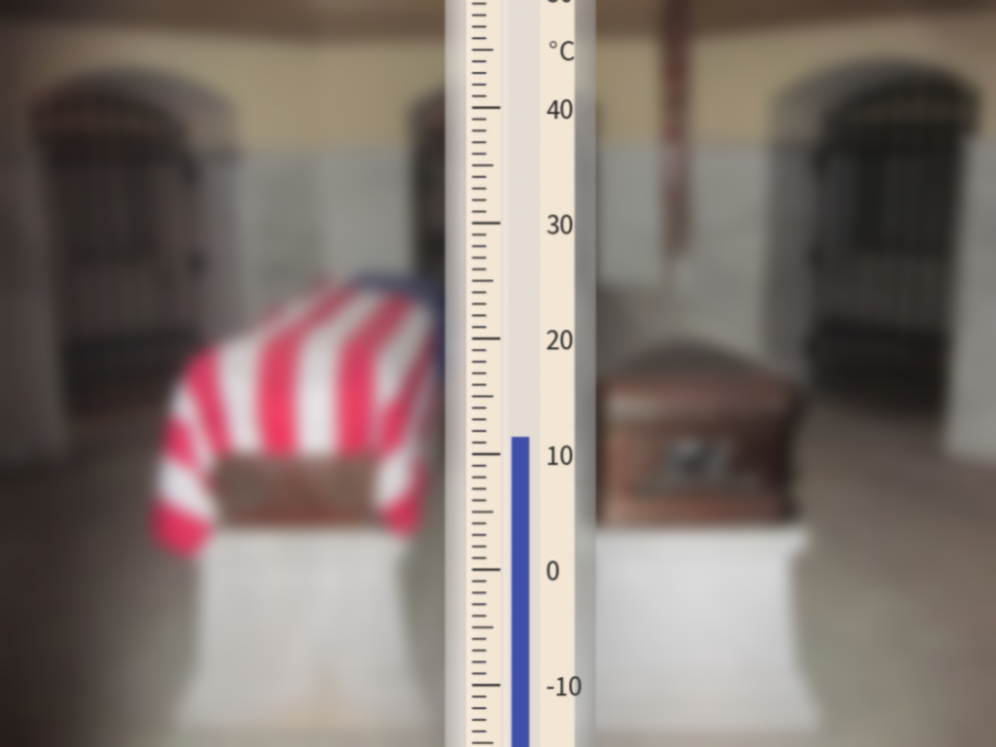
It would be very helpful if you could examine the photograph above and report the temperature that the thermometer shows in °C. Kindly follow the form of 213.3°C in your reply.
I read 11.5°C
